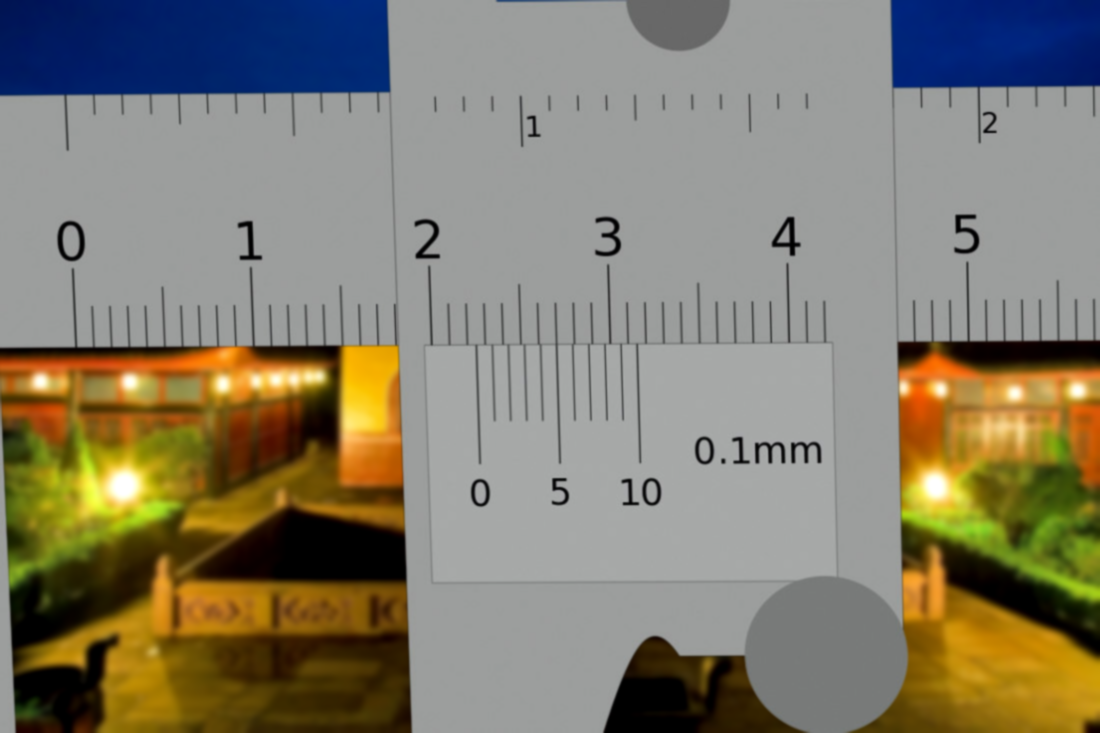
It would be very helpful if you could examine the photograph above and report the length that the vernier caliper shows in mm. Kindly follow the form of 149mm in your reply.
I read 22.5mm
